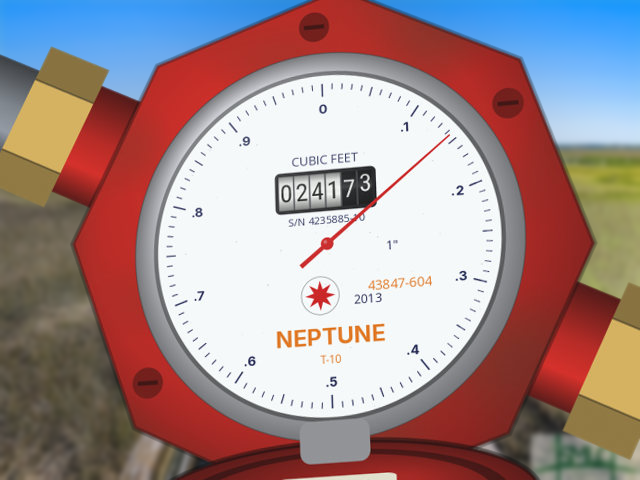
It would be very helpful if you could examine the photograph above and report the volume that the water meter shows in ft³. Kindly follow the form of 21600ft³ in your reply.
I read 24173.14ft³
